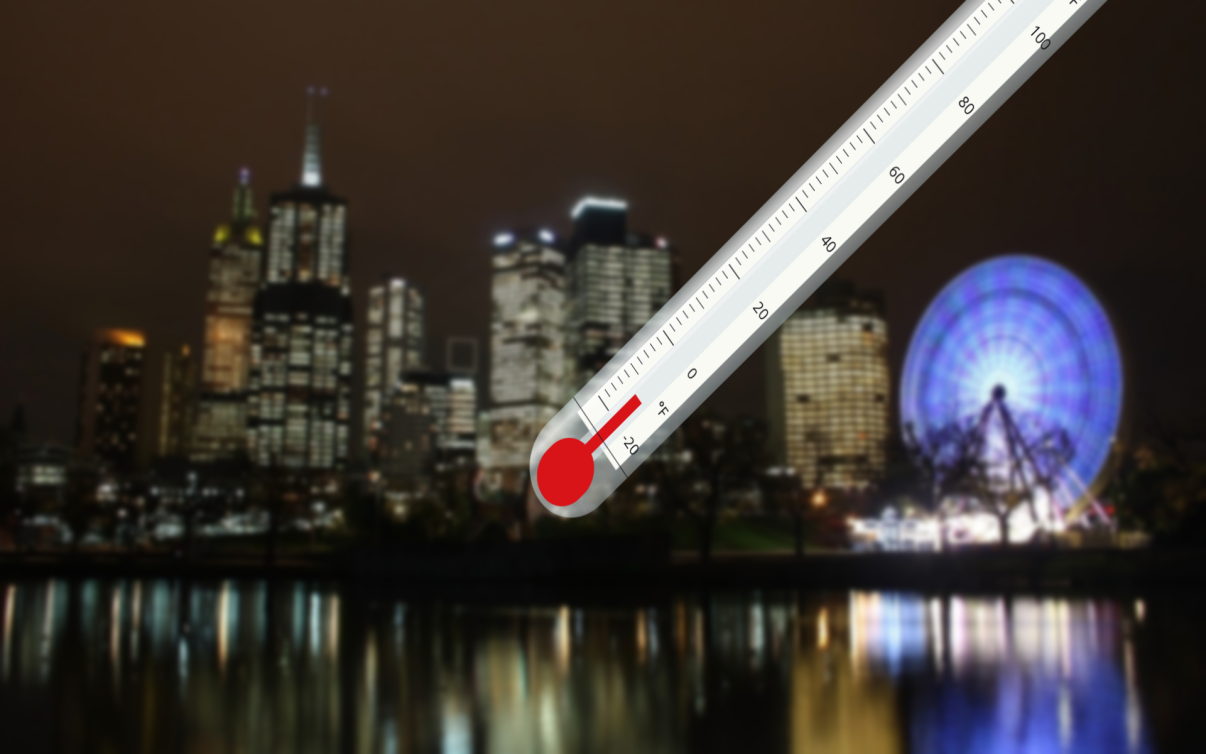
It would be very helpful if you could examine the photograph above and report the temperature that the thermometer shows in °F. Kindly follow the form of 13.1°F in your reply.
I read -13°F
